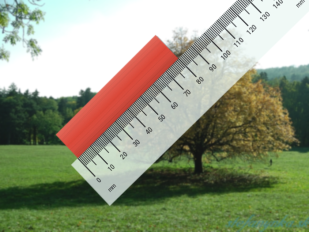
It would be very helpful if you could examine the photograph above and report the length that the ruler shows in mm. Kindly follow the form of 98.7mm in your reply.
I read 80mm
